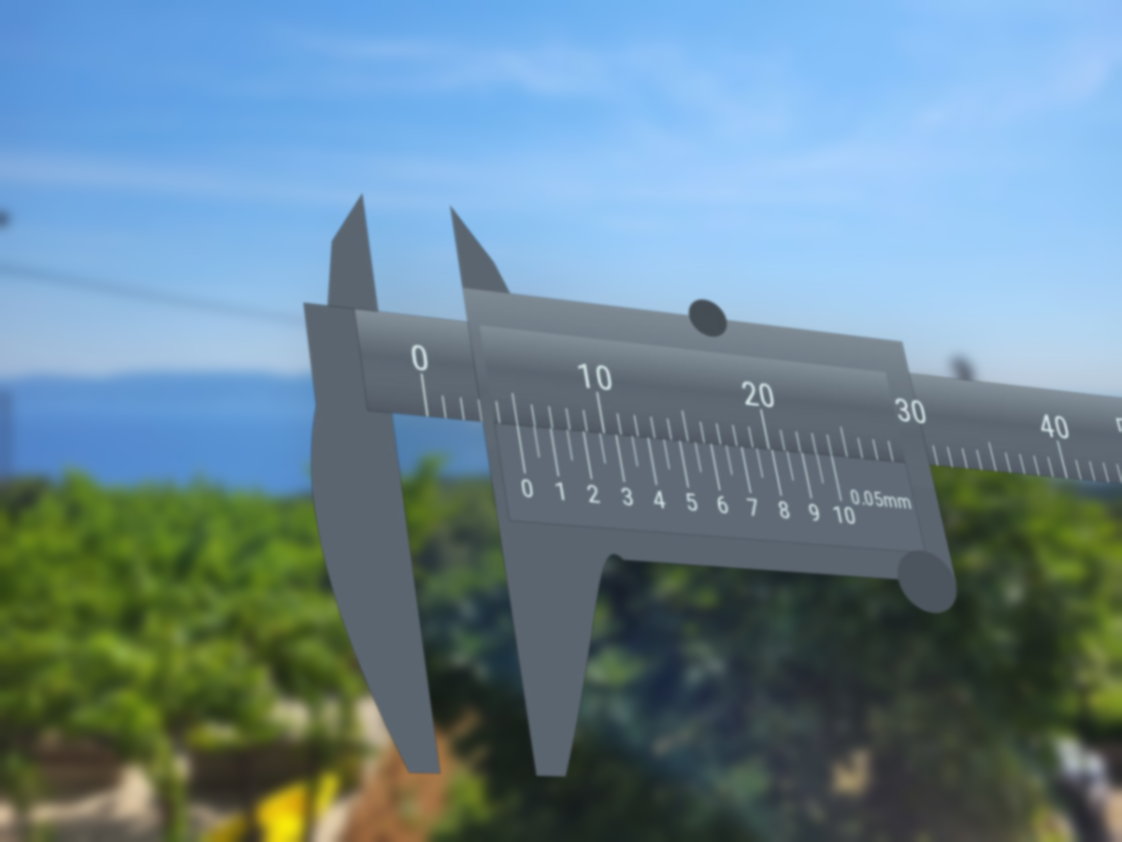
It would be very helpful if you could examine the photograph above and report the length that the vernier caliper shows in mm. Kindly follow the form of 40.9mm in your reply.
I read 5.0mm
